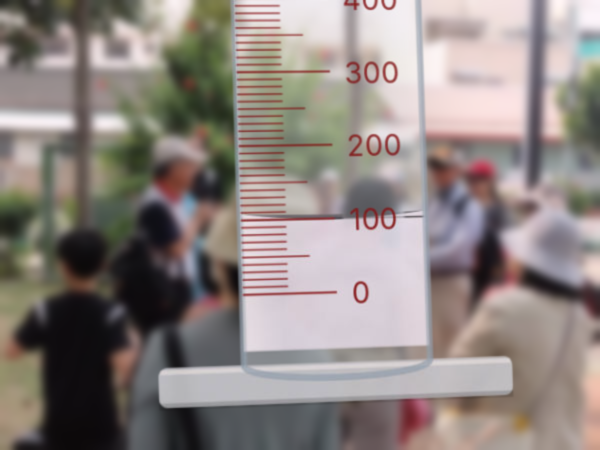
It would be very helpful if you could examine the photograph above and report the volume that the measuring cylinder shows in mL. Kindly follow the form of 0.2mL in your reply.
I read 100mL
